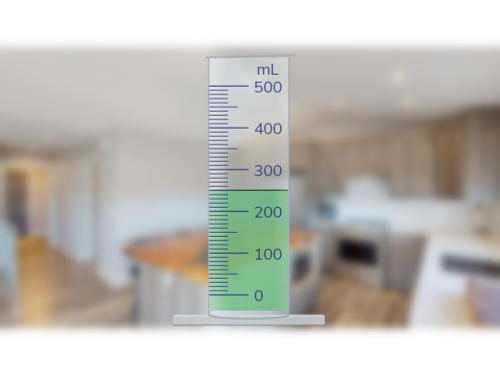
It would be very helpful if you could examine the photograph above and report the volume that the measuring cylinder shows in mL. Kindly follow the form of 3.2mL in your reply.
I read 250mL
